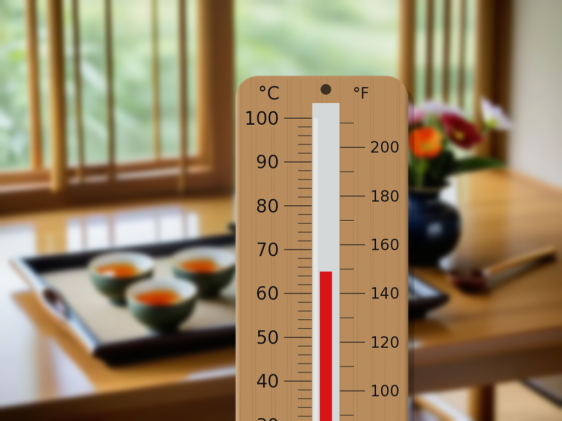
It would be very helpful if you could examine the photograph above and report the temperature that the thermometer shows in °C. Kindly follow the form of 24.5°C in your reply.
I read 65°C
